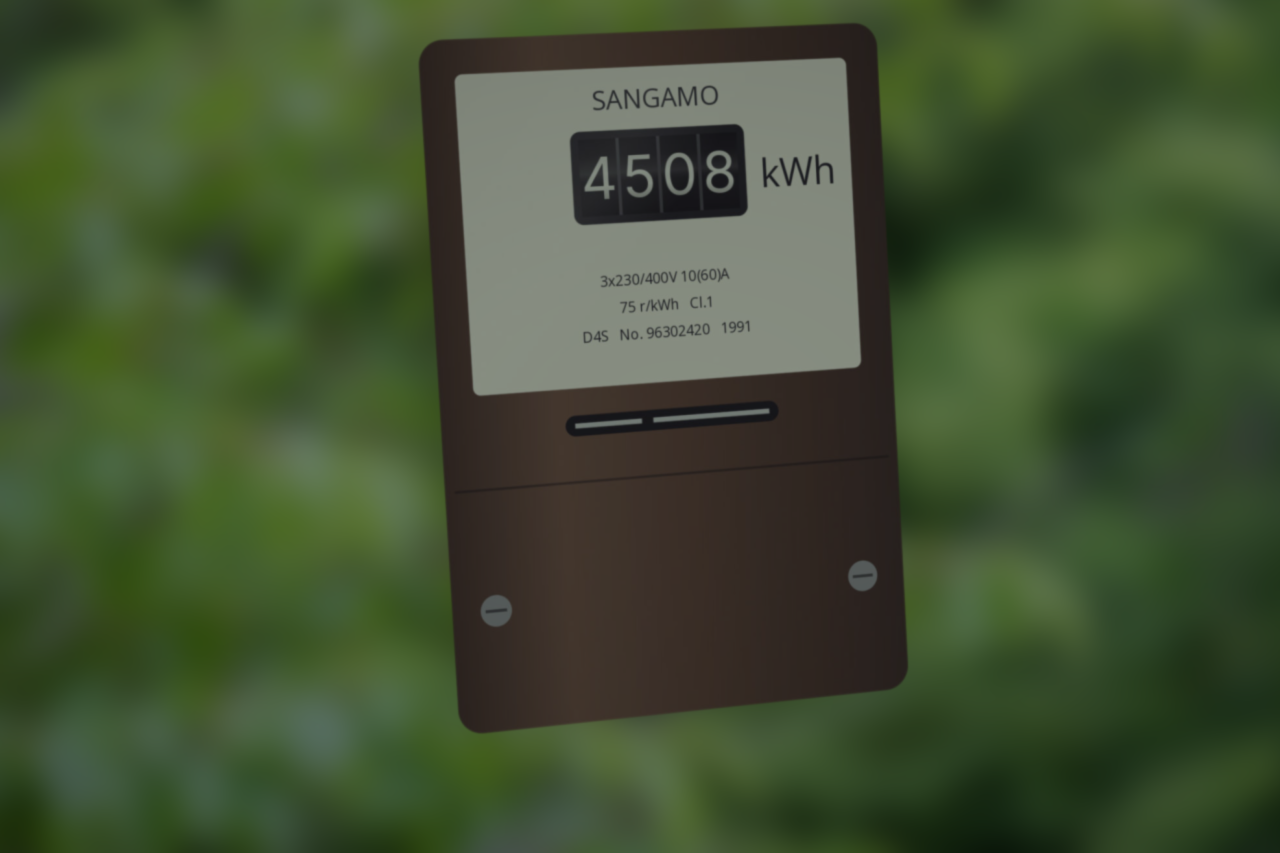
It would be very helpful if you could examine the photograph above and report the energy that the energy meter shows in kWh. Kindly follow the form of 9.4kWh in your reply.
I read 4508kWh
